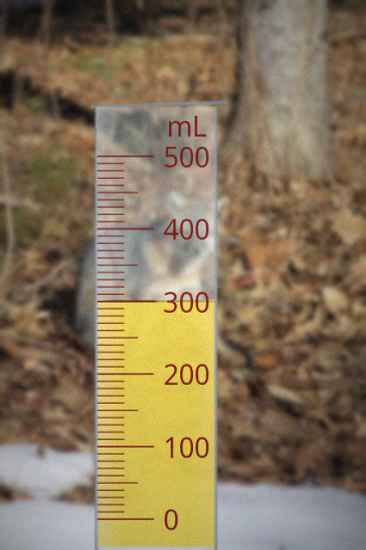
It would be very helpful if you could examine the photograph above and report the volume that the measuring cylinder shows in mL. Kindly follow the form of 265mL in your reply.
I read 300mL
